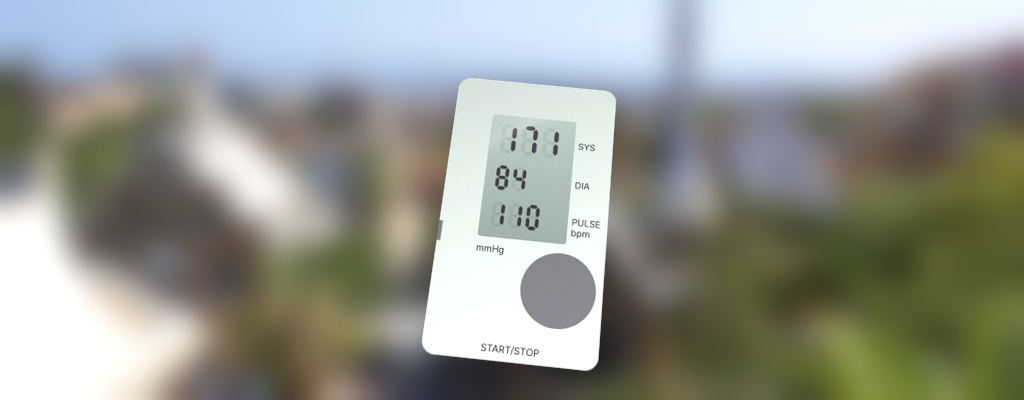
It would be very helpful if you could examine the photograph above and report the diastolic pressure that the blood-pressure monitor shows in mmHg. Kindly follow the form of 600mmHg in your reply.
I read 84mmHg
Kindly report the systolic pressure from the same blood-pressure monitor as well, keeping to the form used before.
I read 171mmHg
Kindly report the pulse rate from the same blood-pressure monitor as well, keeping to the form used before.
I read 110bpm
